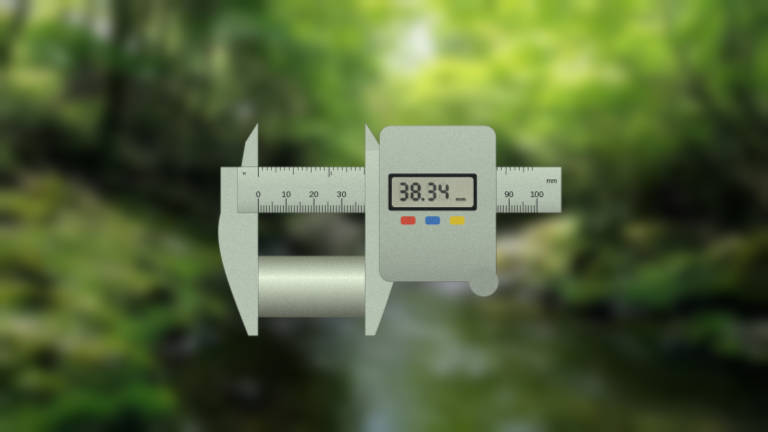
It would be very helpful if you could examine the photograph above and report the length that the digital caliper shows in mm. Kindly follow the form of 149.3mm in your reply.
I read 38.34mm
